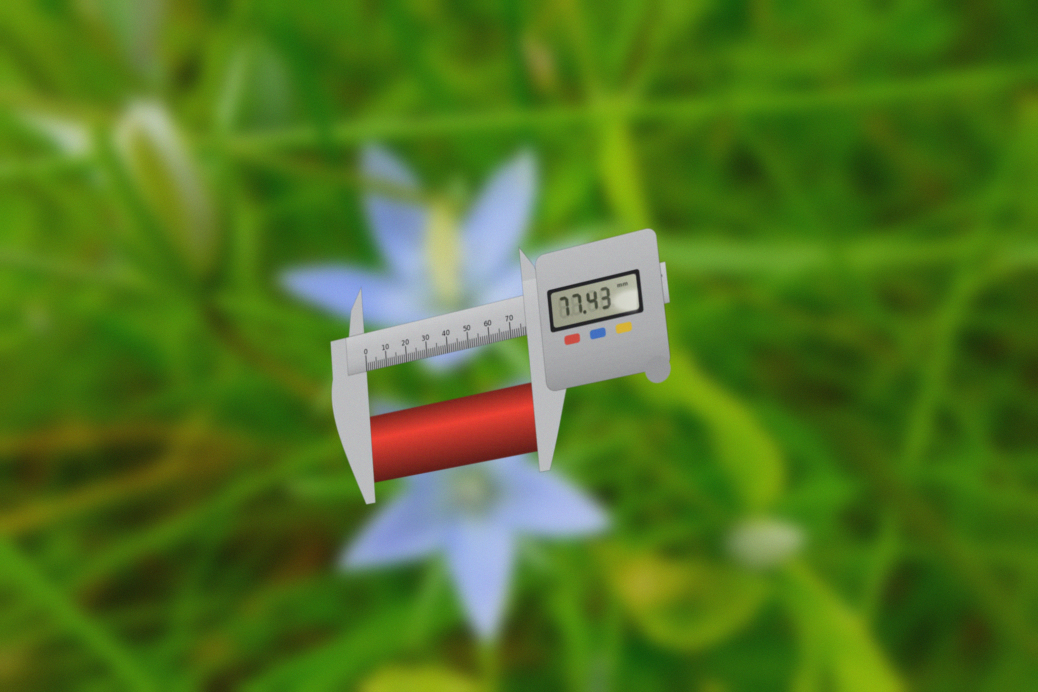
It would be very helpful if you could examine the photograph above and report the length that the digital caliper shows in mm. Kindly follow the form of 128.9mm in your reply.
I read 77.43mm
